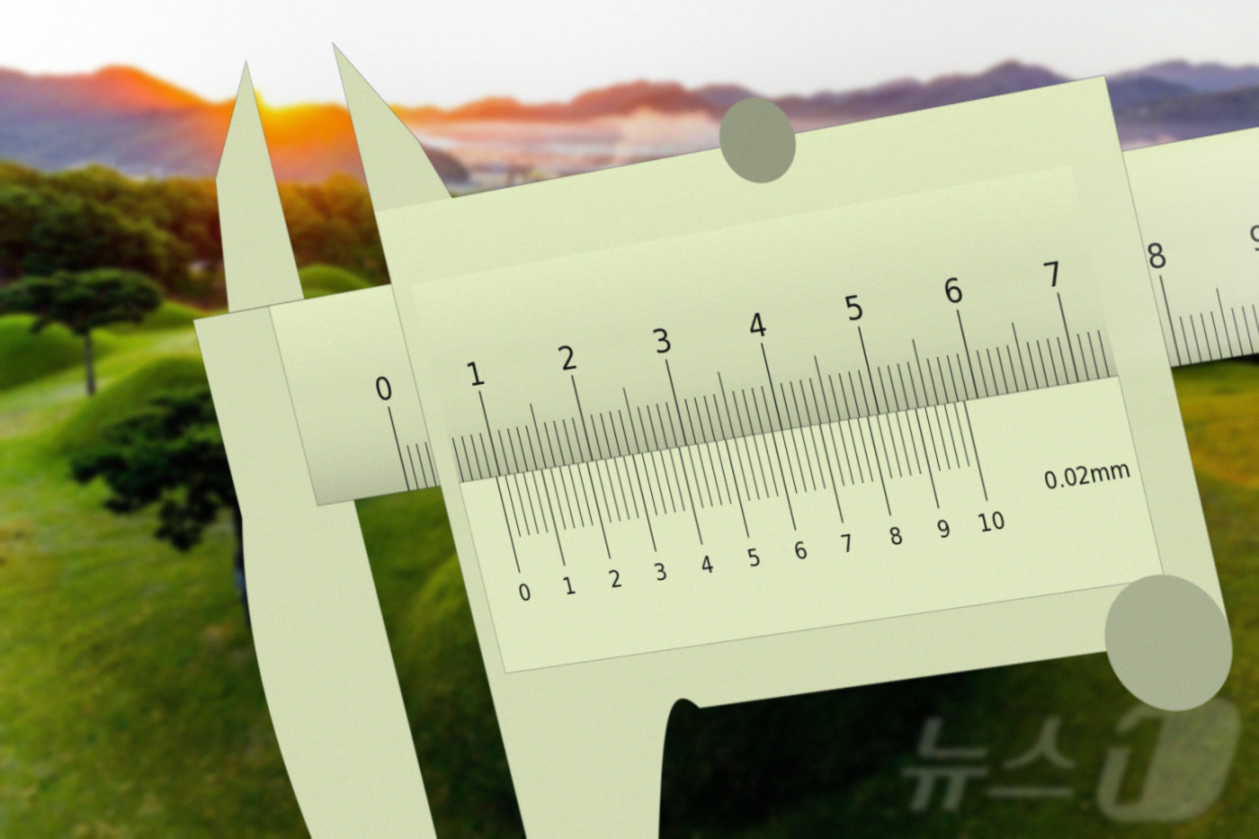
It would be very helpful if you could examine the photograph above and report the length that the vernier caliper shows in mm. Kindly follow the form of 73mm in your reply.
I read 9.6mm
